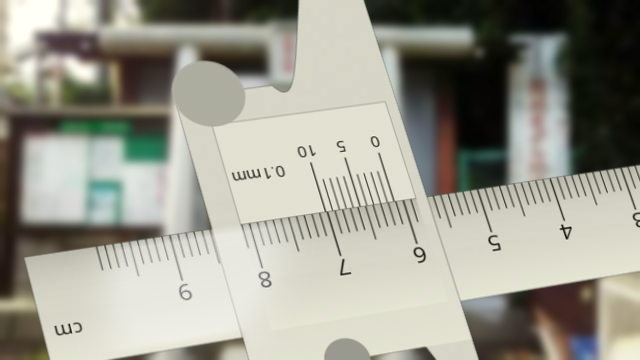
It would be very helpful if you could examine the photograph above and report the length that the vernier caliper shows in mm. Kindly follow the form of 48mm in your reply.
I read 61.2mm
